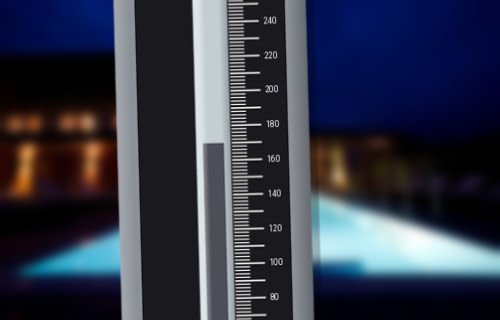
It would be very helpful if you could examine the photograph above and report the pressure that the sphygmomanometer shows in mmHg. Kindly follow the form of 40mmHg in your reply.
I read 170mmHg
